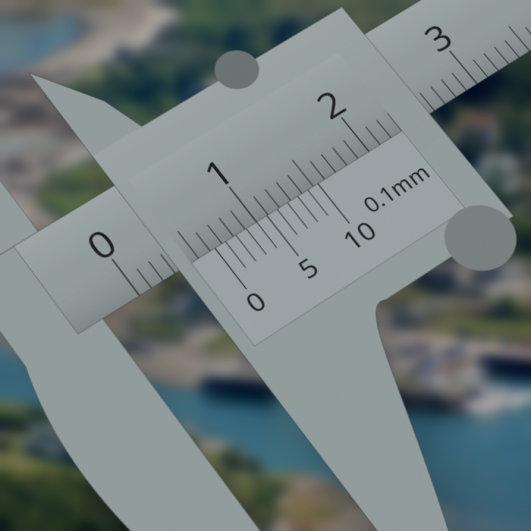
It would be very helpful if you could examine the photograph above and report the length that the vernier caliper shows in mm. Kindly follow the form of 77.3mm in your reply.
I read 6.4mm
